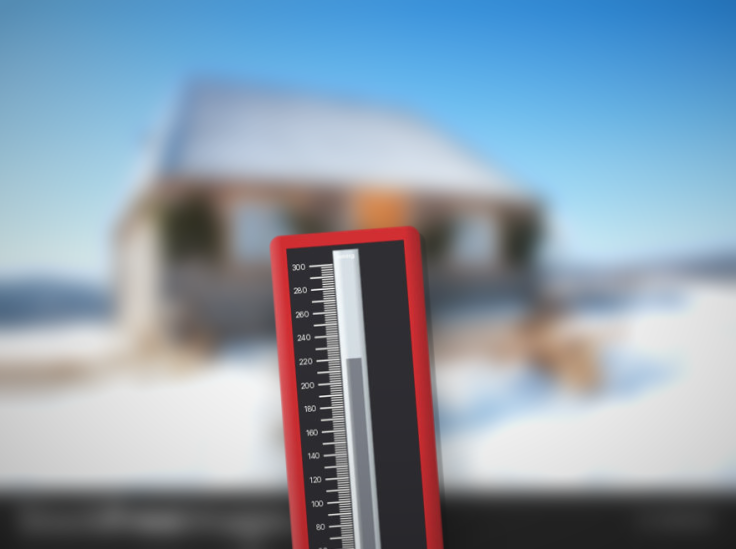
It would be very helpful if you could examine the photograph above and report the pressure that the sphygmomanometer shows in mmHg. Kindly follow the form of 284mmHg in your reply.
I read 220mmHg
